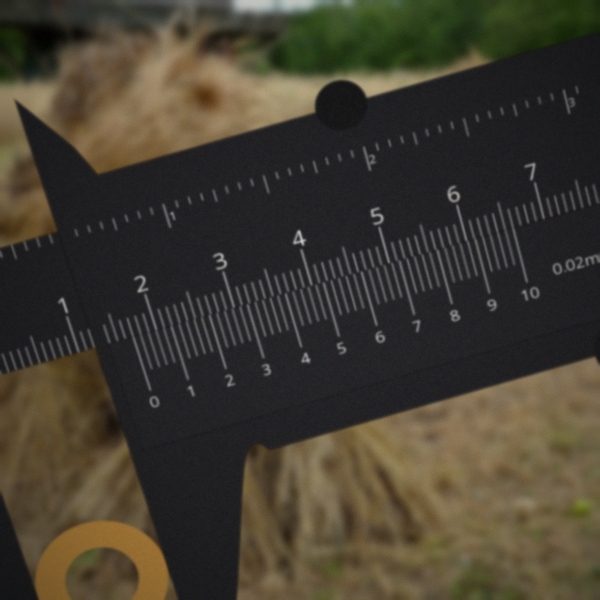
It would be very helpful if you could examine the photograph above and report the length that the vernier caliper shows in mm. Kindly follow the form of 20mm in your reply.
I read 17.0mm
